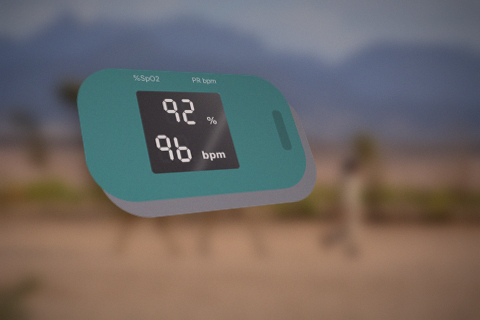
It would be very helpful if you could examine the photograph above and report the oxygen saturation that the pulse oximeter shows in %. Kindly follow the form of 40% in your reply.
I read 92%
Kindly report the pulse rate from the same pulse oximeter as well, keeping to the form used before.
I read 96bpm
